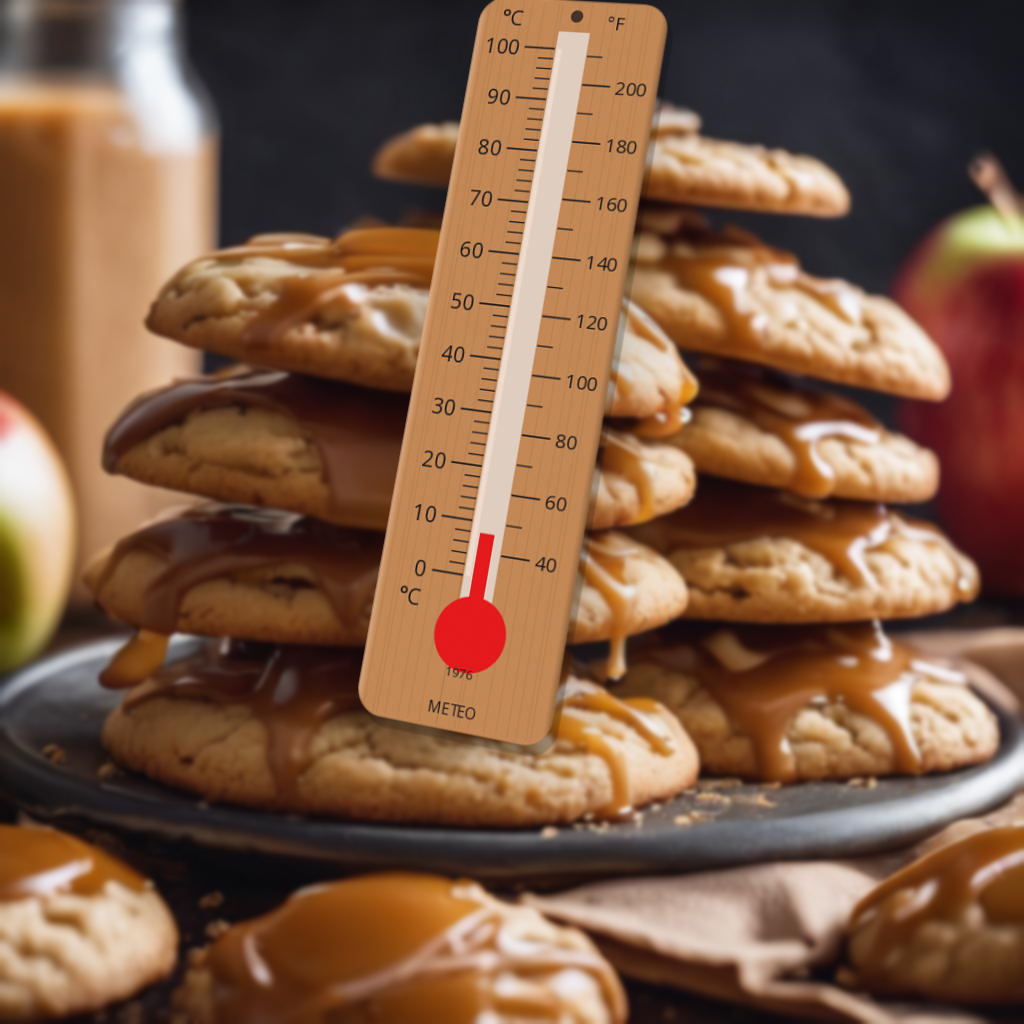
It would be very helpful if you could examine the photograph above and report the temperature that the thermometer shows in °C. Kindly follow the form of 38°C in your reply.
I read 8°C
